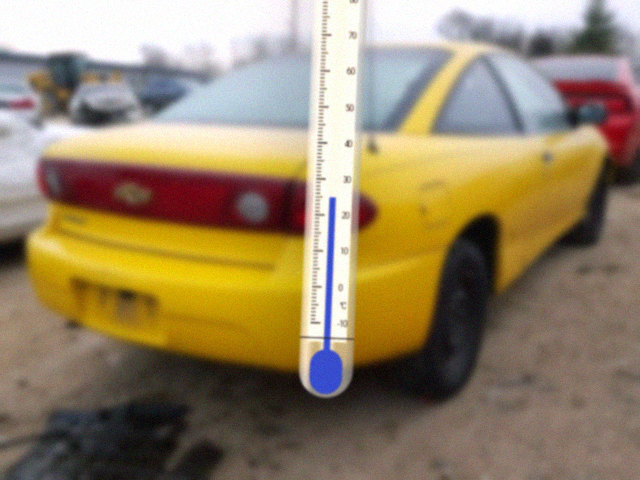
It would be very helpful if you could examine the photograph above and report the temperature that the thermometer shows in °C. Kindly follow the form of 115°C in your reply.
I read 25°C
